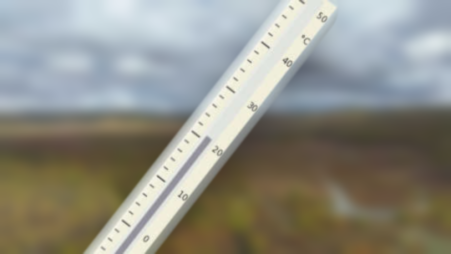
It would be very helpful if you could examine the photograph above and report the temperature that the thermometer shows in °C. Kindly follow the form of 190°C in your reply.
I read 21°C
